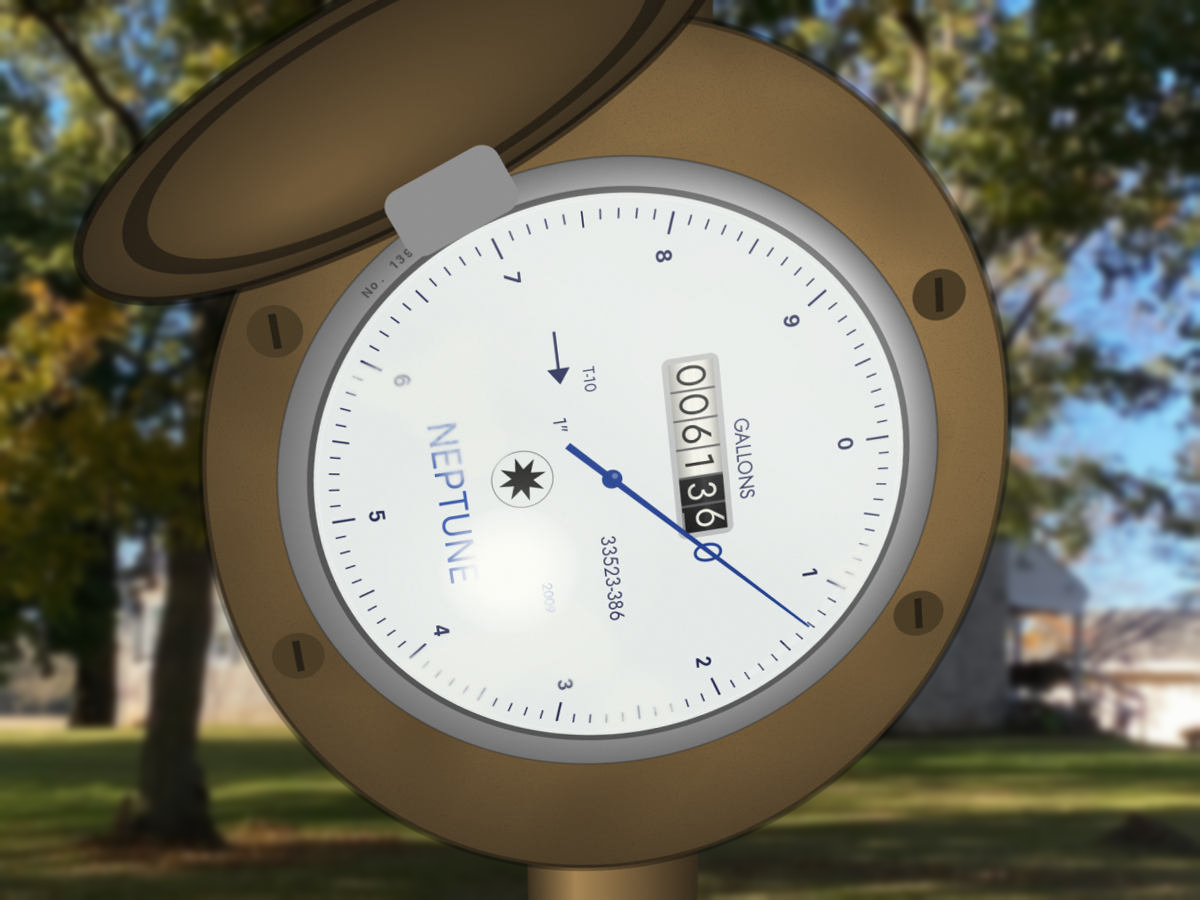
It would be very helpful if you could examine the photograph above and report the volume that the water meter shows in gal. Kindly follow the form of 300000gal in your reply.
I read 61361.3gal
